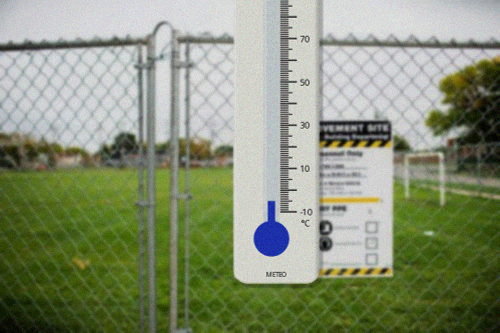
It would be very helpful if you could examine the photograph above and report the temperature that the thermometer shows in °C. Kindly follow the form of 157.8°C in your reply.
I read -5°C
